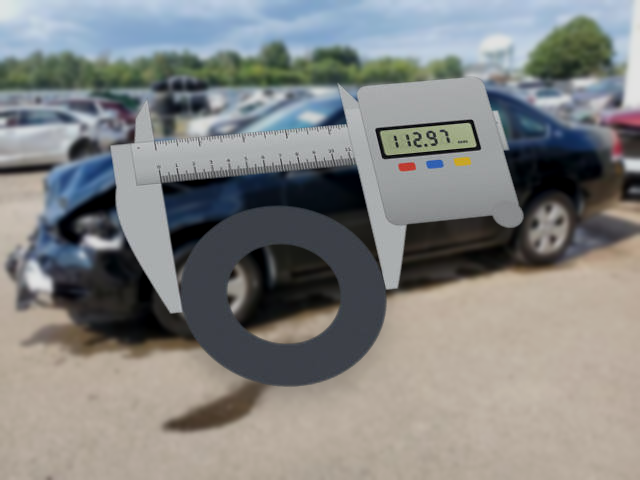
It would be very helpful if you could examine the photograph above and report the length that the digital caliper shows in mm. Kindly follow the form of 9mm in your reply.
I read 112.97mm
